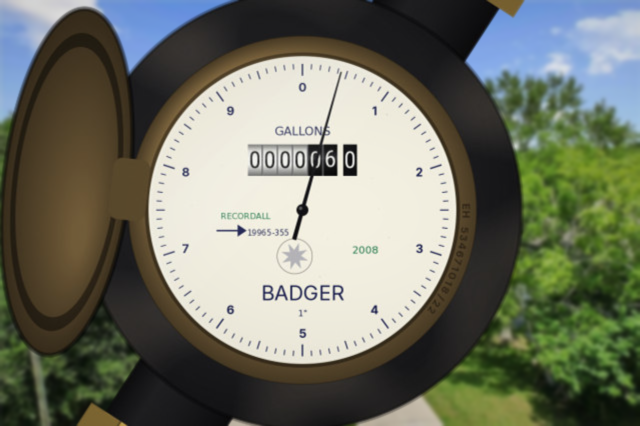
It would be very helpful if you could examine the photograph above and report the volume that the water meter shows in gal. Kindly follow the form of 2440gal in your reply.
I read 60.4gal
